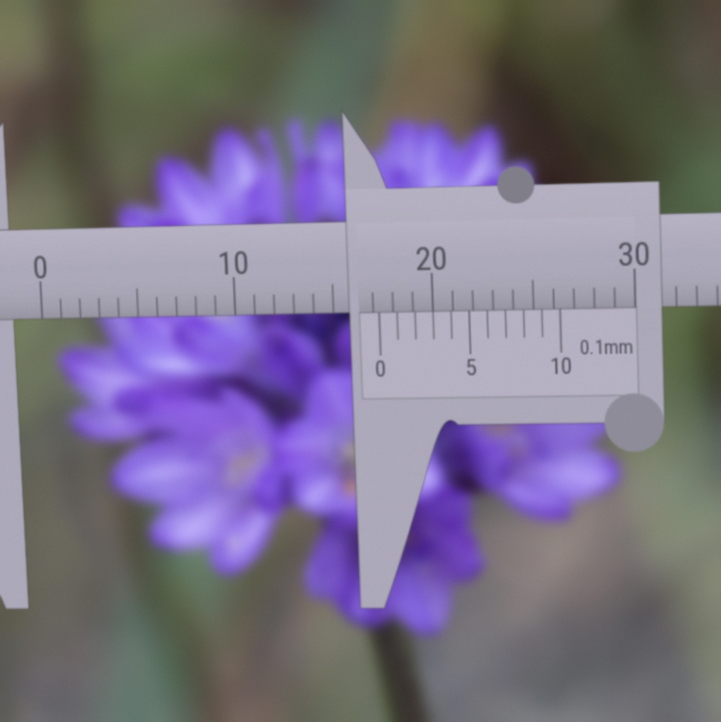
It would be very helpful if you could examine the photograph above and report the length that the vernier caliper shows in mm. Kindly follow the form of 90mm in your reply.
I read 17.3mm
